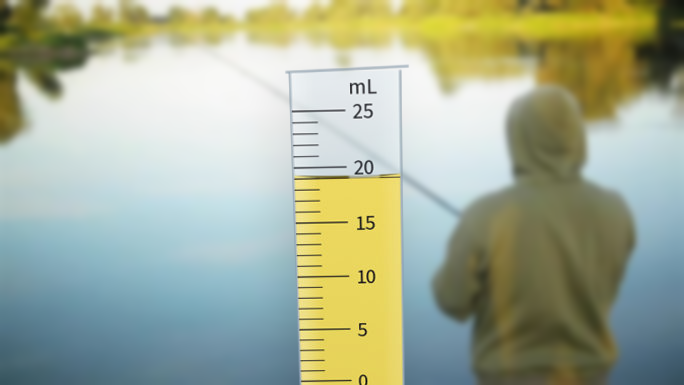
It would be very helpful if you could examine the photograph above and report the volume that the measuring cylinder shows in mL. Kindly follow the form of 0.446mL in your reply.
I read 19mL
